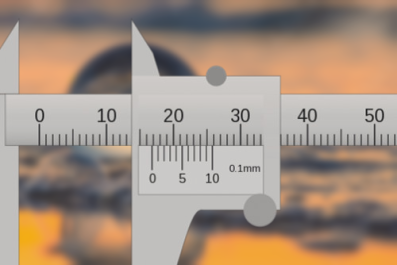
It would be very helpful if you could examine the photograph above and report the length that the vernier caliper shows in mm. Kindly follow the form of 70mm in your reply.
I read 16.8mm
